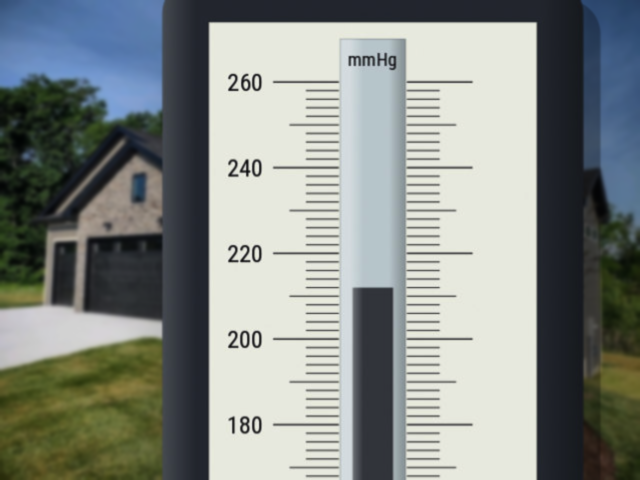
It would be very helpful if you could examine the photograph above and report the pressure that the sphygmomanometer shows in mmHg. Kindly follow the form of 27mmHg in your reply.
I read 212mmHg
